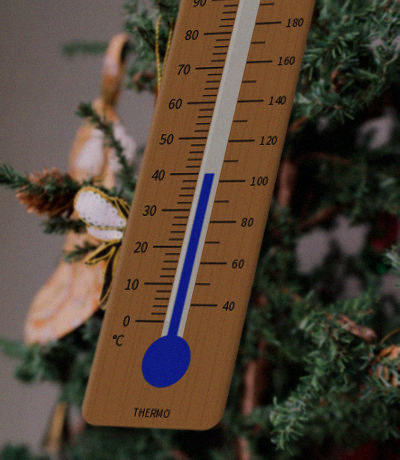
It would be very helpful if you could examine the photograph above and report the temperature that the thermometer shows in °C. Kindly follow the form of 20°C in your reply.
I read 40°C
